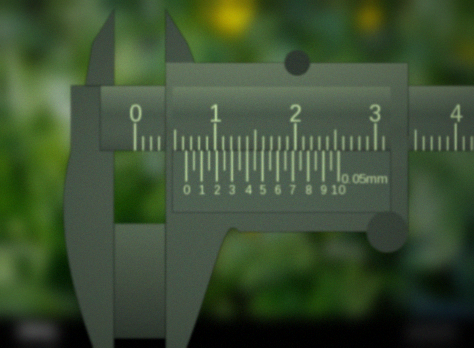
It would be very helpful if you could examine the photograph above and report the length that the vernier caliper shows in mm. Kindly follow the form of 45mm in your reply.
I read 6.4mm
